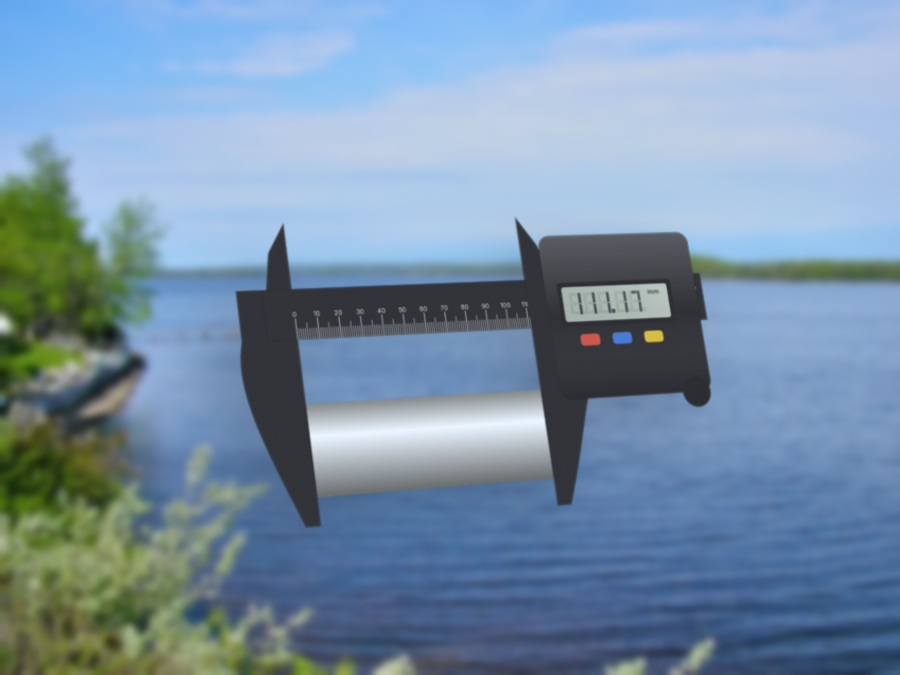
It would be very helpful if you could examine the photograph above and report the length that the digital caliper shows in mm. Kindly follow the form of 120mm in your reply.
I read 111.17mm
